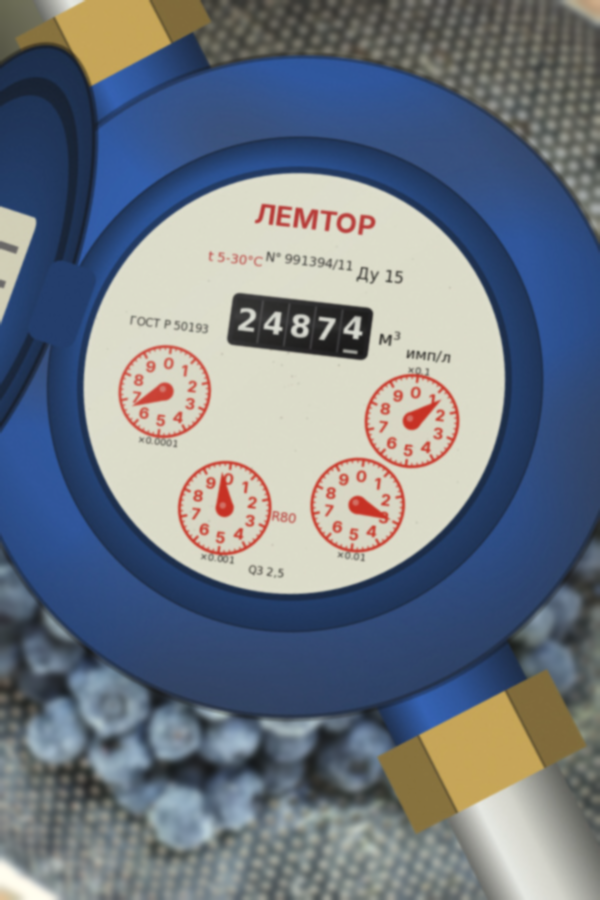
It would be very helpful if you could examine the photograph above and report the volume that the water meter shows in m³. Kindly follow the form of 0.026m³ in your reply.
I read 24874.1296m³
